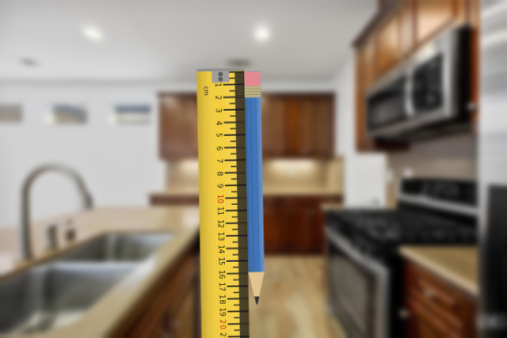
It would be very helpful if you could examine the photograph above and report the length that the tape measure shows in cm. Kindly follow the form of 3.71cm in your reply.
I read 18.5cm
